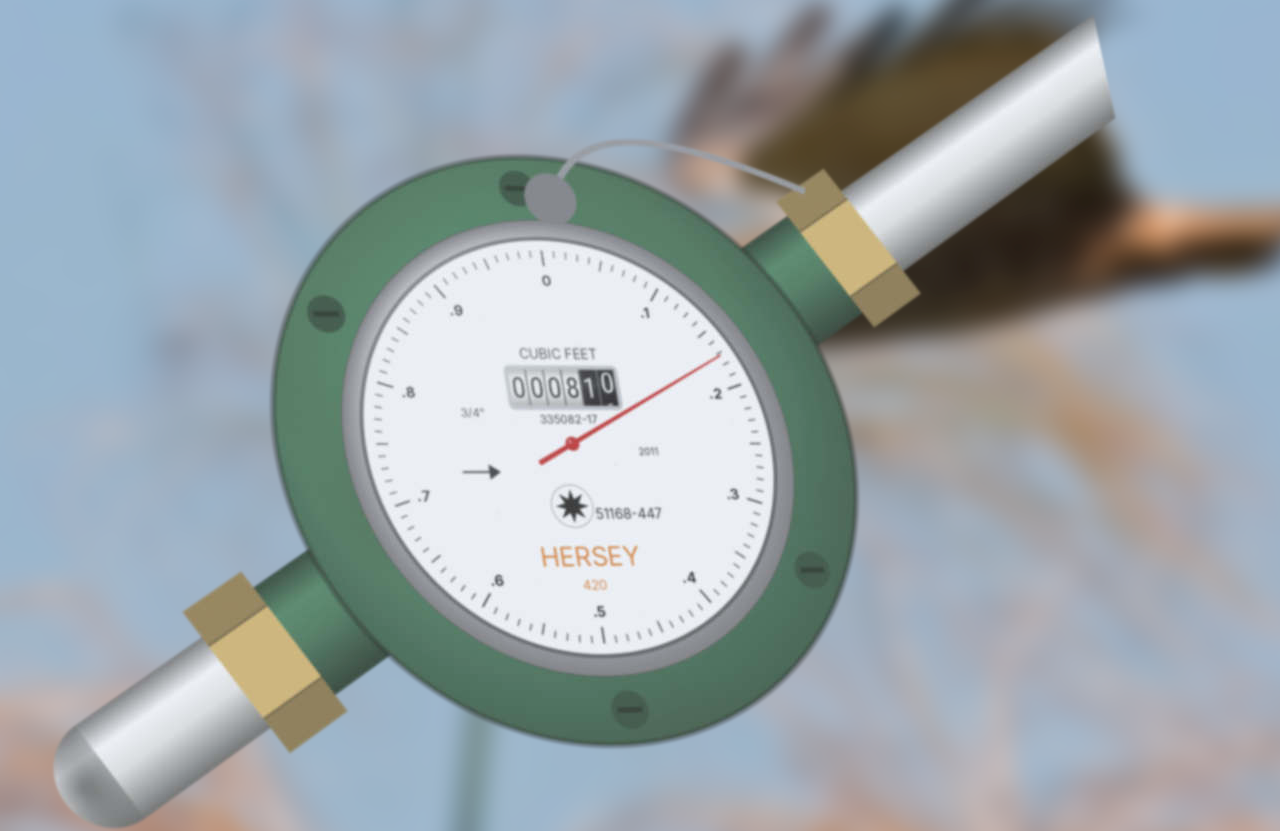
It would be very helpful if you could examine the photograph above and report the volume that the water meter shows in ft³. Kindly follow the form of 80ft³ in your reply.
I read 810.17ft³
